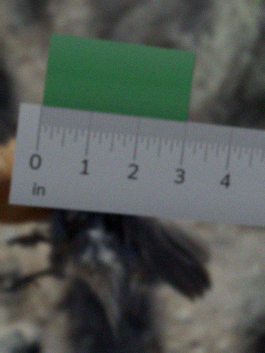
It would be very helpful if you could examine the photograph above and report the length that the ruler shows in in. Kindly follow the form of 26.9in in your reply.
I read 3in
